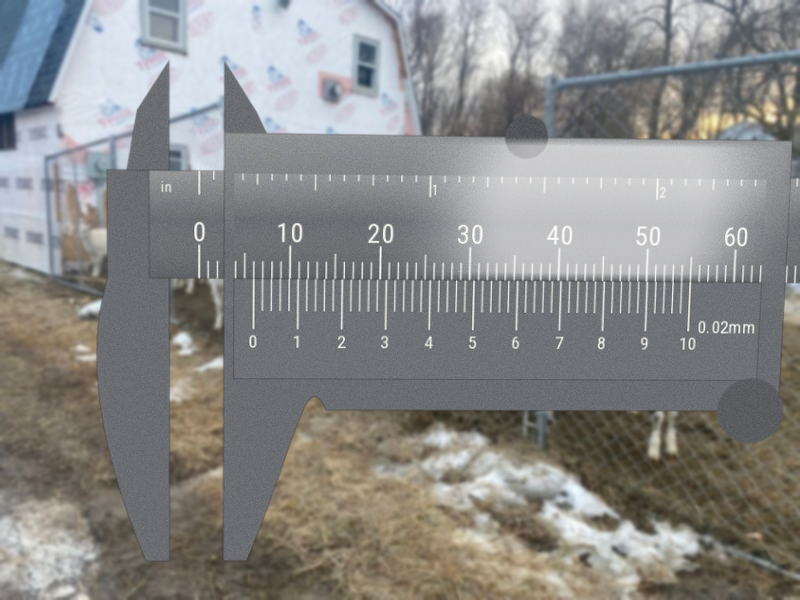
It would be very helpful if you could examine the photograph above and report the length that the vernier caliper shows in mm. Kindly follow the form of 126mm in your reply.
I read 6.0mm
